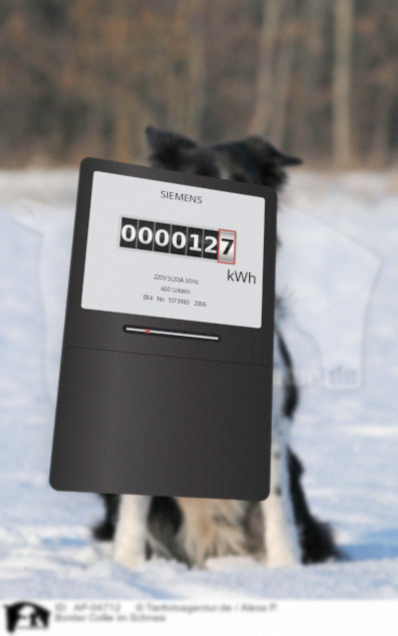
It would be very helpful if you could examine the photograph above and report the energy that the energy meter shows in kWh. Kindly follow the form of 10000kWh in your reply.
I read 12.7kWh
